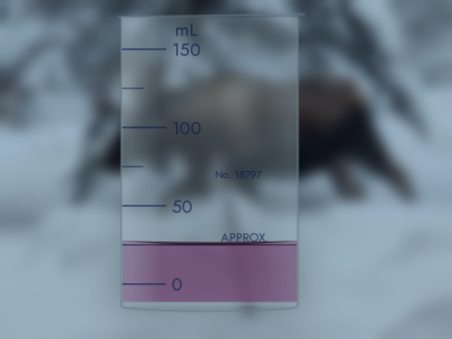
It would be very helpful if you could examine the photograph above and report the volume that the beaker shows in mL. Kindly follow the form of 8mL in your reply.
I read 25mL
